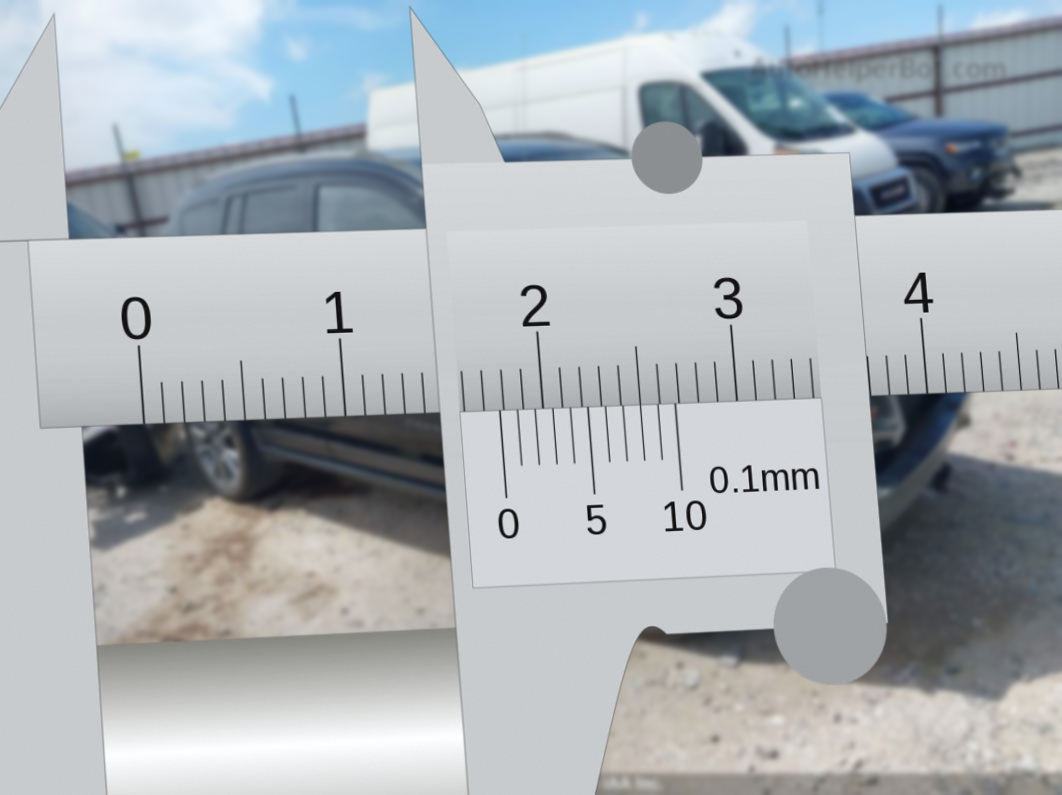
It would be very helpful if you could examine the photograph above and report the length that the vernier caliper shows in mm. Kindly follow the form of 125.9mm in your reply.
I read 17.8mm
